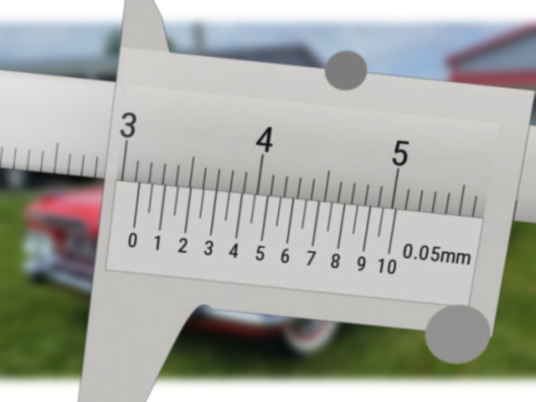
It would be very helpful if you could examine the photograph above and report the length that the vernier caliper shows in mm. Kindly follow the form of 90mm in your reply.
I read 31.3mm
